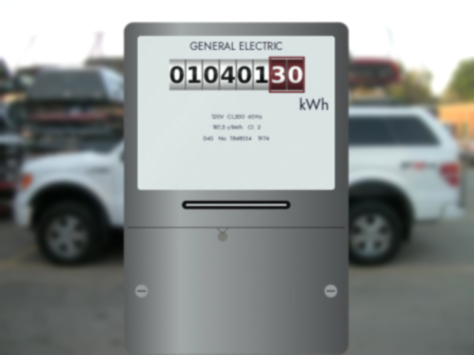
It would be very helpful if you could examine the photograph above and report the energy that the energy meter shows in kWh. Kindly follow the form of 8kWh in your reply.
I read 10401.30kWh
